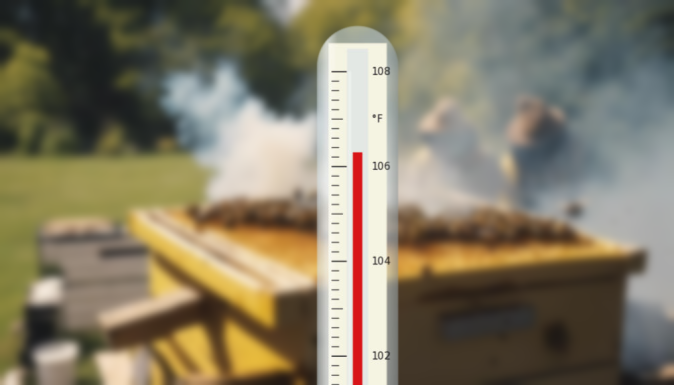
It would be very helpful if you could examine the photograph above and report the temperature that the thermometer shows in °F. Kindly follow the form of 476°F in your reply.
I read 106.3°F
